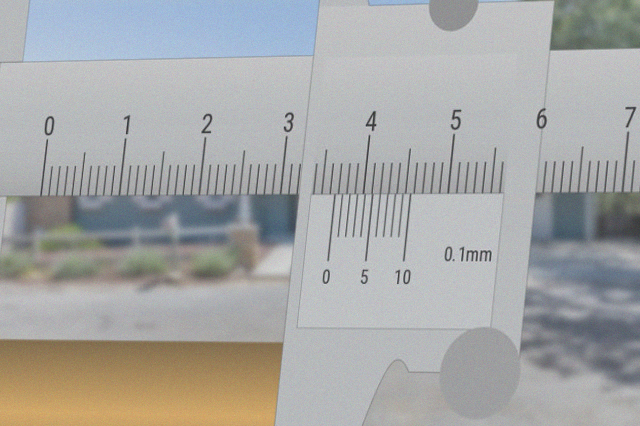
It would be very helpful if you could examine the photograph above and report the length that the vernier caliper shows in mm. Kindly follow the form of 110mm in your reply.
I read 36.6mm
